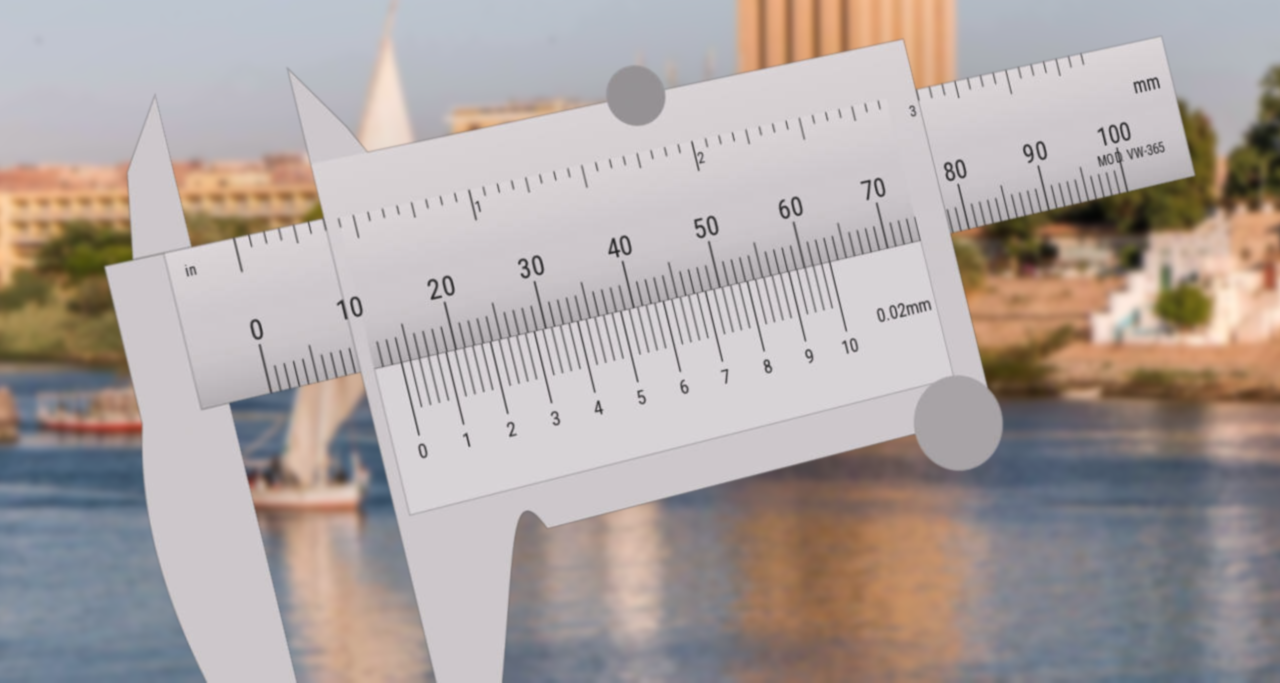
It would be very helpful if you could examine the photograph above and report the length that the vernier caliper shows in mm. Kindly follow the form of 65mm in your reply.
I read 14.0mm
